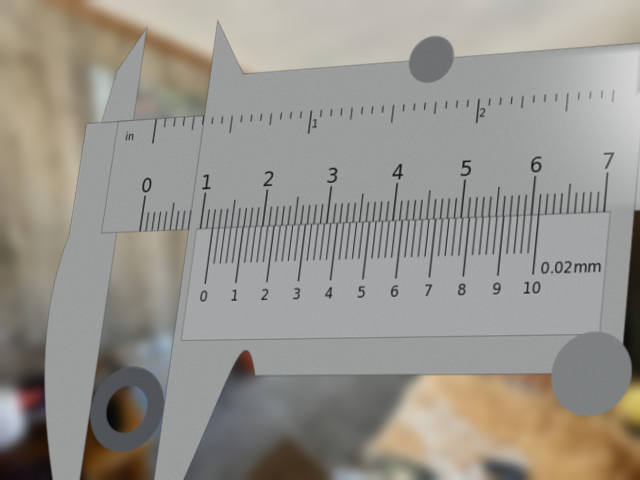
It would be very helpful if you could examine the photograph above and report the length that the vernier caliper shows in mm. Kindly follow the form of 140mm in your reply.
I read 12.0mm
